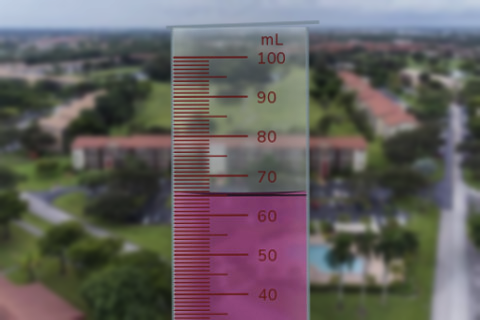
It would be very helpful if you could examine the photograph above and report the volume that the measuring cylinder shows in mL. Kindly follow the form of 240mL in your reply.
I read 65mL
